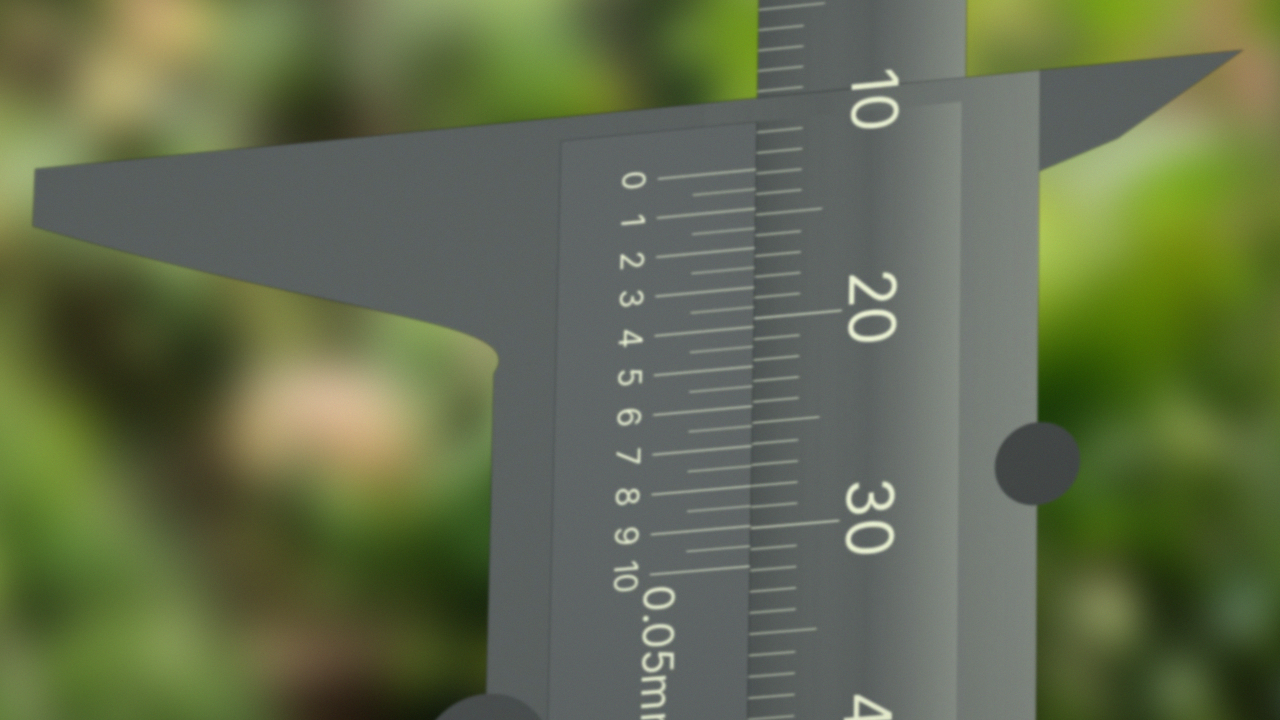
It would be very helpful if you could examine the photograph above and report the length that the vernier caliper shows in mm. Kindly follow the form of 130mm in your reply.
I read 12.8mm
